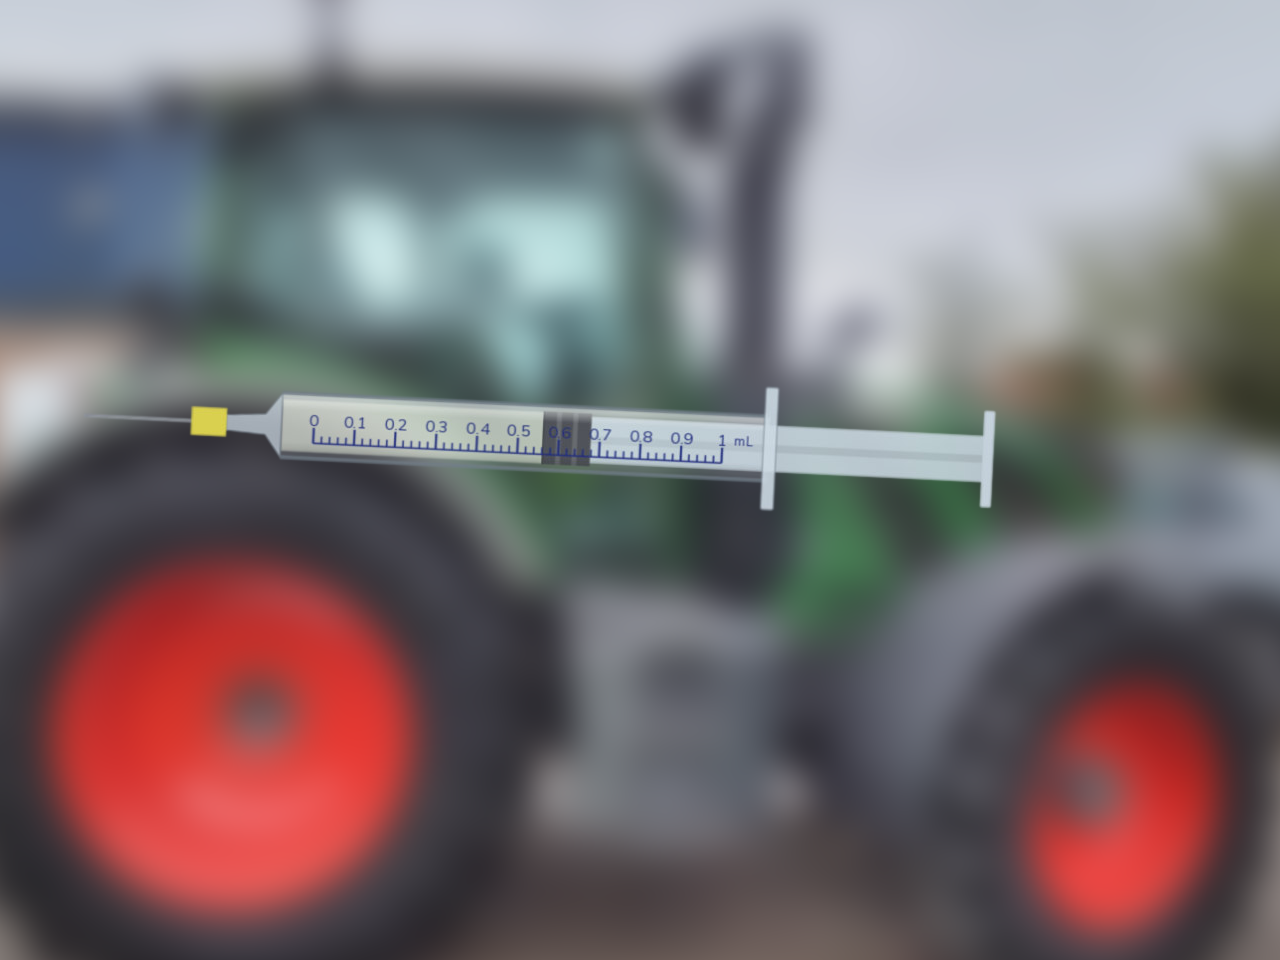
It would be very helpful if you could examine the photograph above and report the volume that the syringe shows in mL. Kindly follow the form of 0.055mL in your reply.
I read 0.56mL
